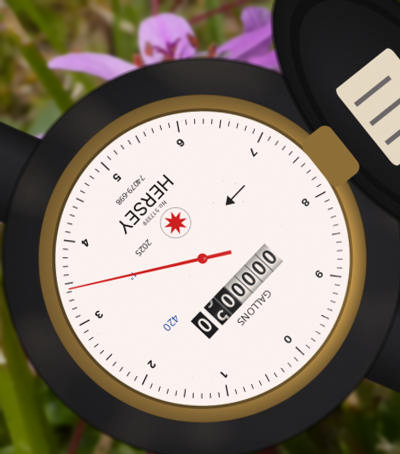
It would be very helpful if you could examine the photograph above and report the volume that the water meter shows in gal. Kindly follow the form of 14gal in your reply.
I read 53.4gal
